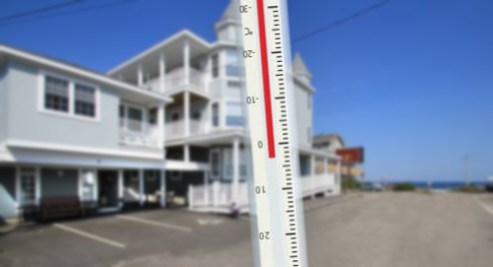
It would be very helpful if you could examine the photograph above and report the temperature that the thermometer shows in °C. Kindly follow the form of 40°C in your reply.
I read 3°C
